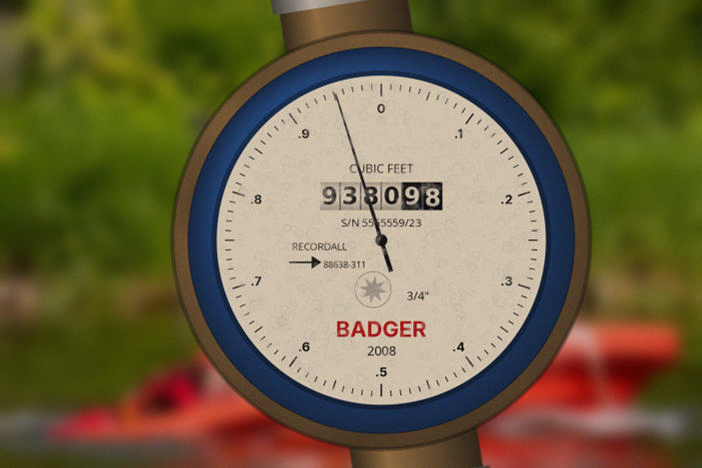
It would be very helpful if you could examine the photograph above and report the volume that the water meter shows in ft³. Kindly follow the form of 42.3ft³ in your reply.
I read 938097.95ft³
